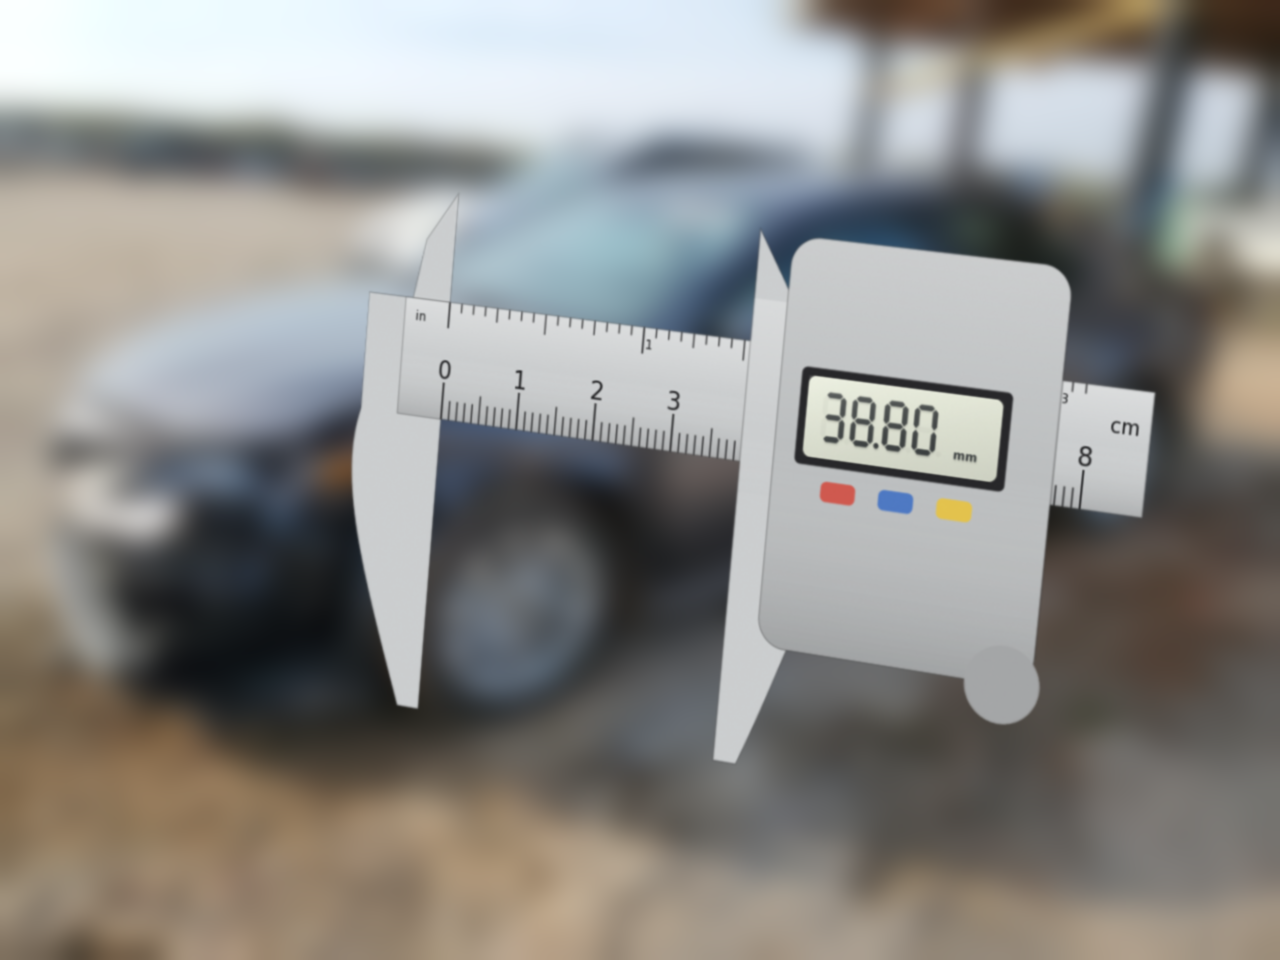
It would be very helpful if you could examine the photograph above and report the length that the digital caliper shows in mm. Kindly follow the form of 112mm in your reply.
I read 38.80mm
